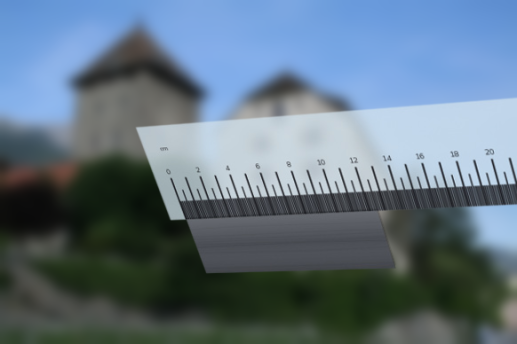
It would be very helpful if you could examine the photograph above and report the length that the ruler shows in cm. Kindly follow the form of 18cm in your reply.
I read 12.5cm
